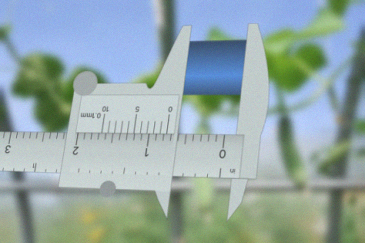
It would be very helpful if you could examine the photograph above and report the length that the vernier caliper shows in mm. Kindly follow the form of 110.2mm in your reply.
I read 7.6mm
